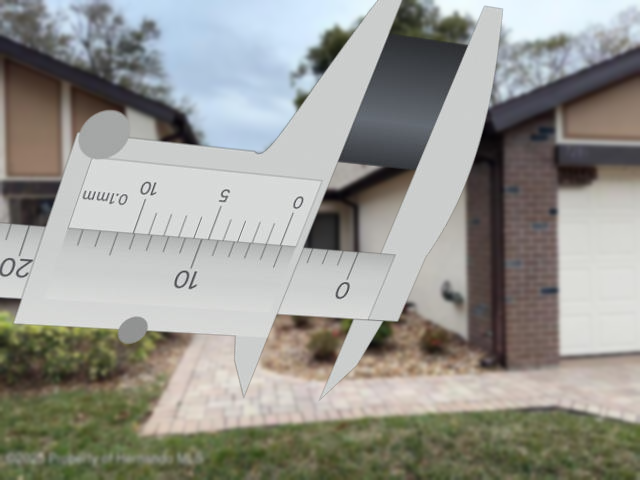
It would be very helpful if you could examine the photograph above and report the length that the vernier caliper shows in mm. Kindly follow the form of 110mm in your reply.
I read 5.1mm
